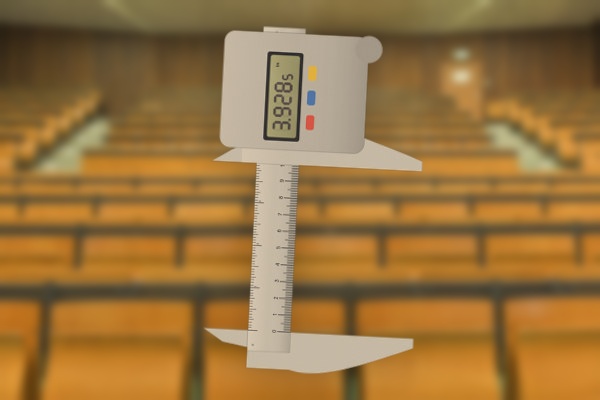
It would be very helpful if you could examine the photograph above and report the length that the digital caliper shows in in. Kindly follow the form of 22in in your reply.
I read 3.9285in
